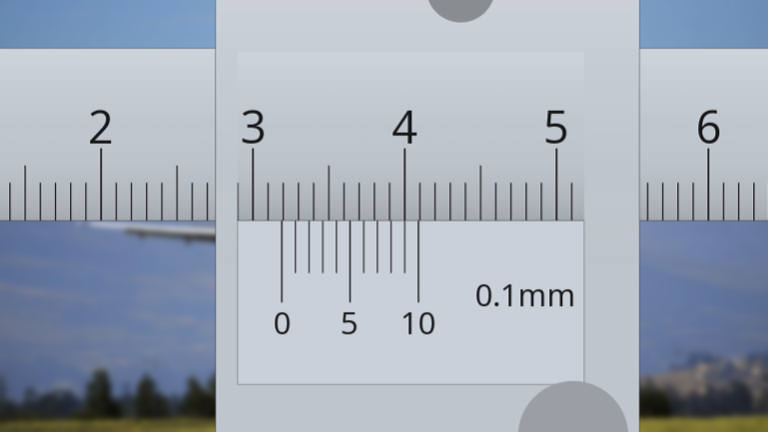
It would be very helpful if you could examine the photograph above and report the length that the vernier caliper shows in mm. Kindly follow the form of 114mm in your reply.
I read 31.9mm
